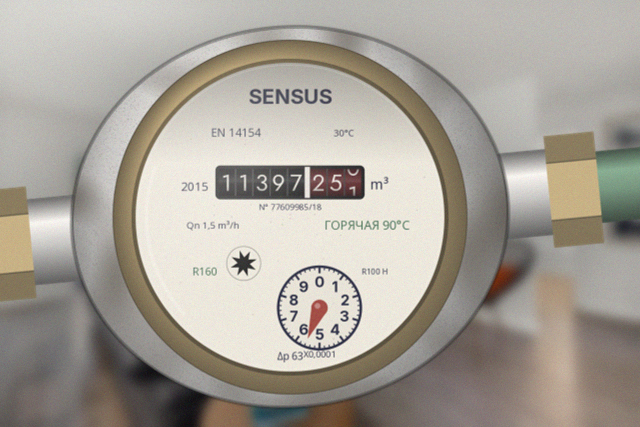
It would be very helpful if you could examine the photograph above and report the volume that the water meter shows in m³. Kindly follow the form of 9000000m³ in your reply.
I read 11397.2505m³
